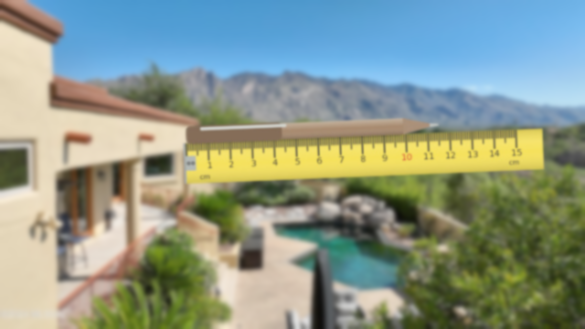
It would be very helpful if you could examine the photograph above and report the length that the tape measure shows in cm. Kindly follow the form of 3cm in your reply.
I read 11.5cm
